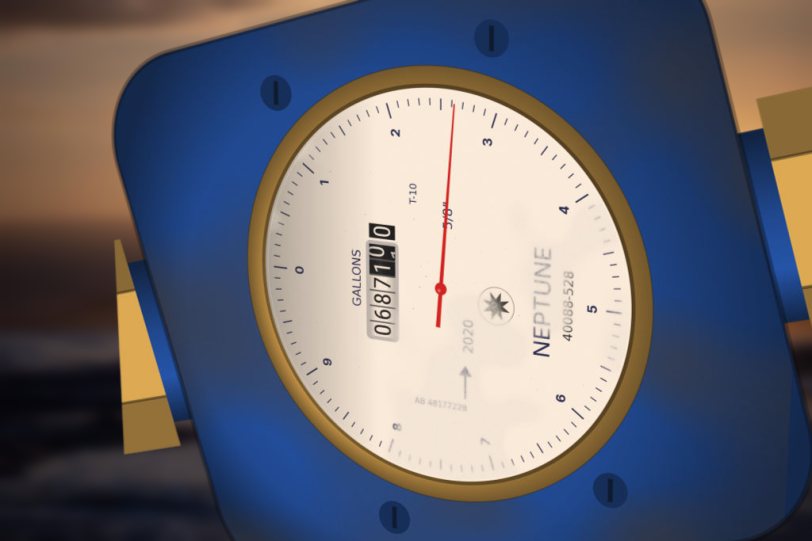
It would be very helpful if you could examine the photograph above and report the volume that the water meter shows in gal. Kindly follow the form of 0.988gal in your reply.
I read 687102.6gal
